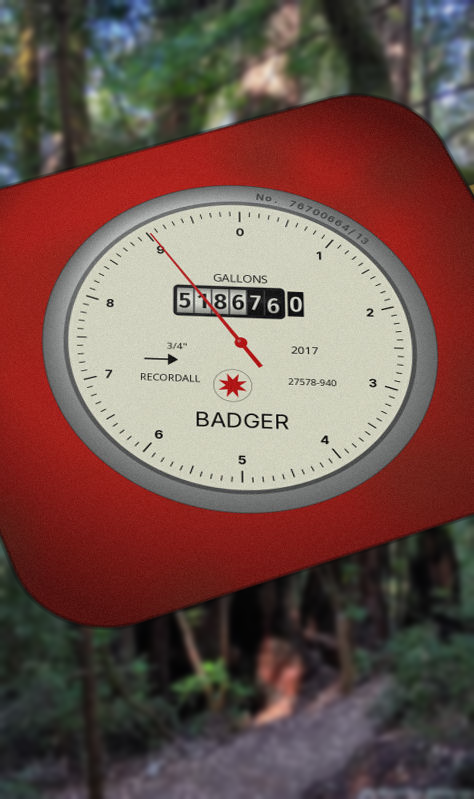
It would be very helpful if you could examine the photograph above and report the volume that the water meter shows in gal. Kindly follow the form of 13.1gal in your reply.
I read 5186759.0gal
